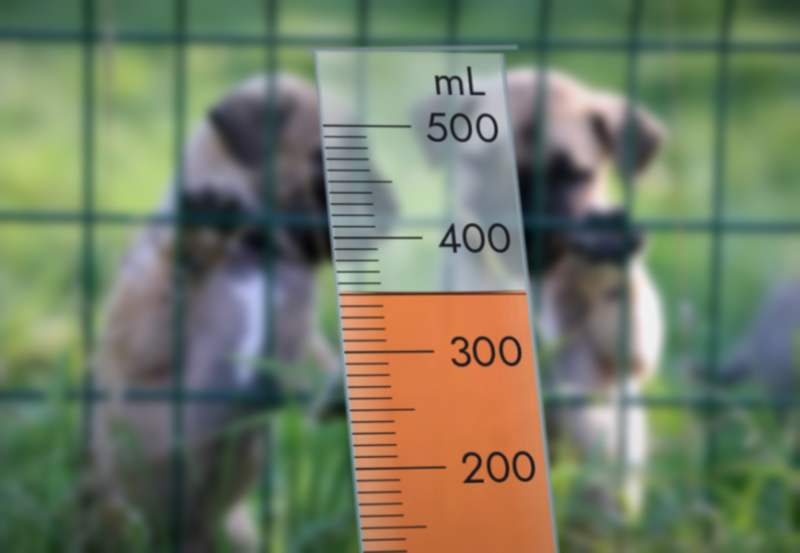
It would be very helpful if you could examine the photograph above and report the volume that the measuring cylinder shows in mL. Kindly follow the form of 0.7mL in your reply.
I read 350mL
